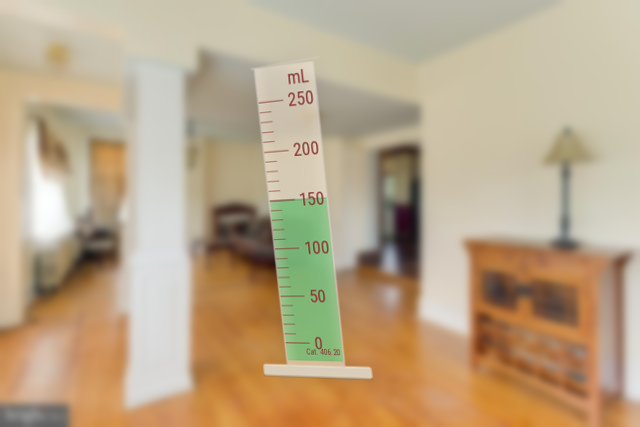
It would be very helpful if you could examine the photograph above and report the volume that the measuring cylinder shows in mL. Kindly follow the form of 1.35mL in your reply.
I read 150mL
